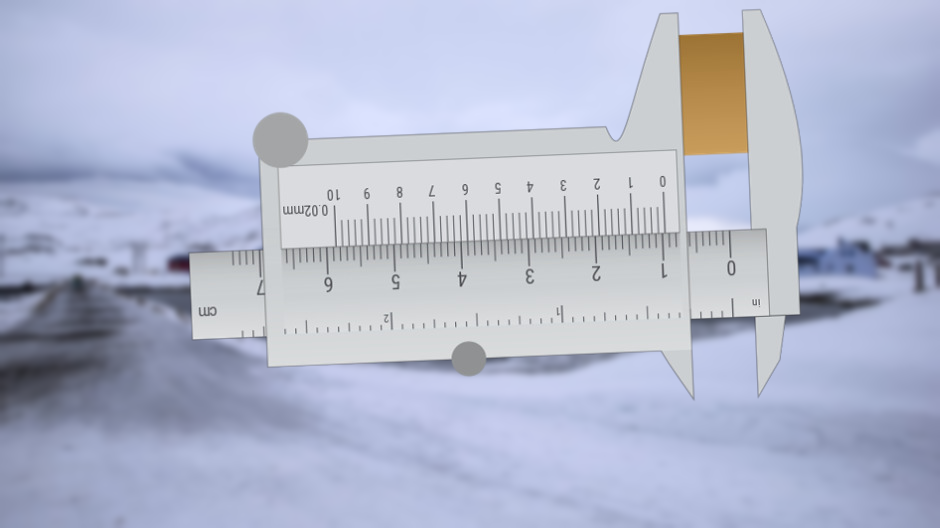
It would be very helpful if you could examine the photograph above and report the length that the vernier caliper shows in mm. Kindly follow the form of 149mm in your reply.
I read 9.6mm
